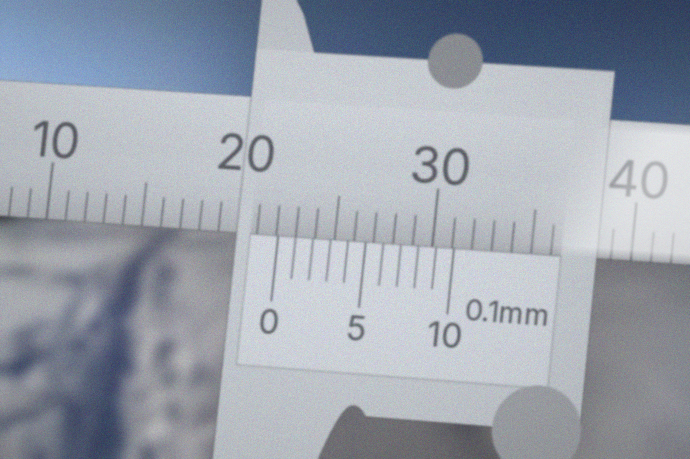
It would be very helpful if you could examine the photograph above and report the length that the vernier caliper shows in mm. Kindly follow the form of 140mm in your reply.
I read 22.1mm
